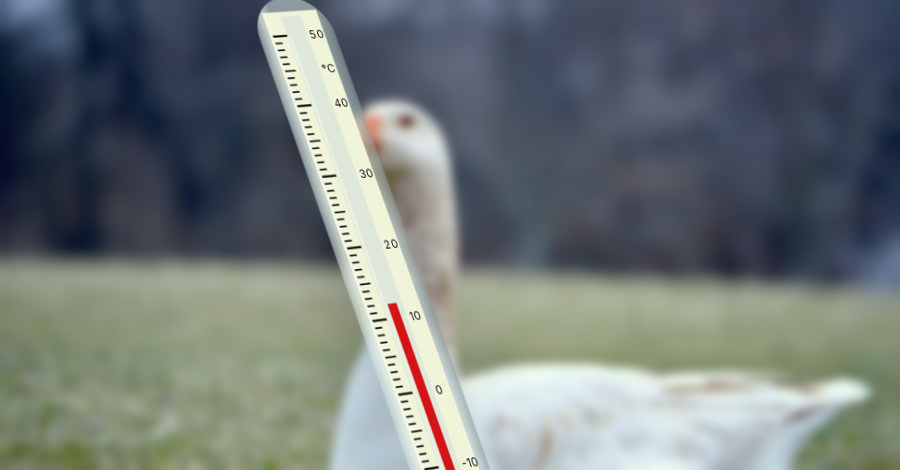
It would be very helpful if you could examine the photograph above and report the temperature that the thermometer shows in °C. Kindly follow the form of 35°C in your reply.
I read 12°C
